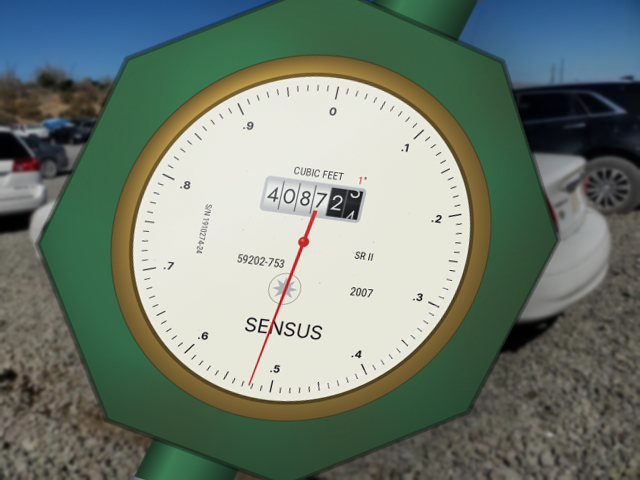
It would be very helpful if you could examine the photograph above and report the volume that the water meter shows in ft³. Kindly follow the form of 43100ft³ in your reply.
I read 408723.52ft³
